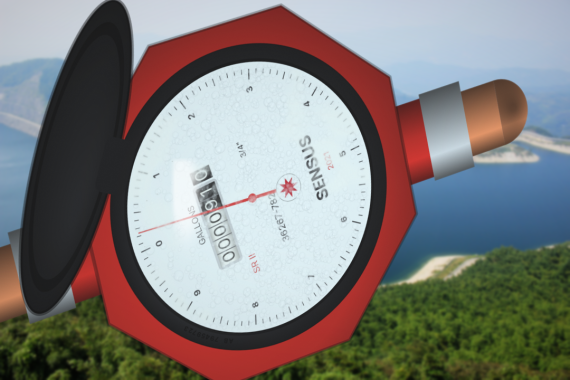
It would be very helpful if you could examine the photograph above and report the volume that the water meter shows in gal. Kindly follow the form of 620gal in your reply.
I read 910.2gal
